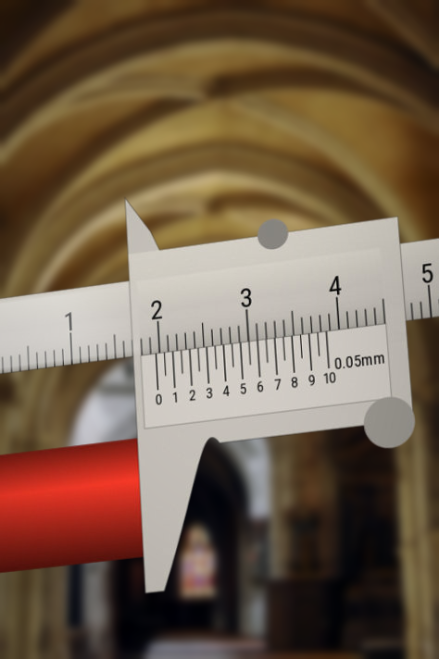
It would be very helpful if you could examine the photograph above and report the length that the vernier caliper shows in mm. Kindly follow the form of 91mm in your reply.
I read 19.6mm
